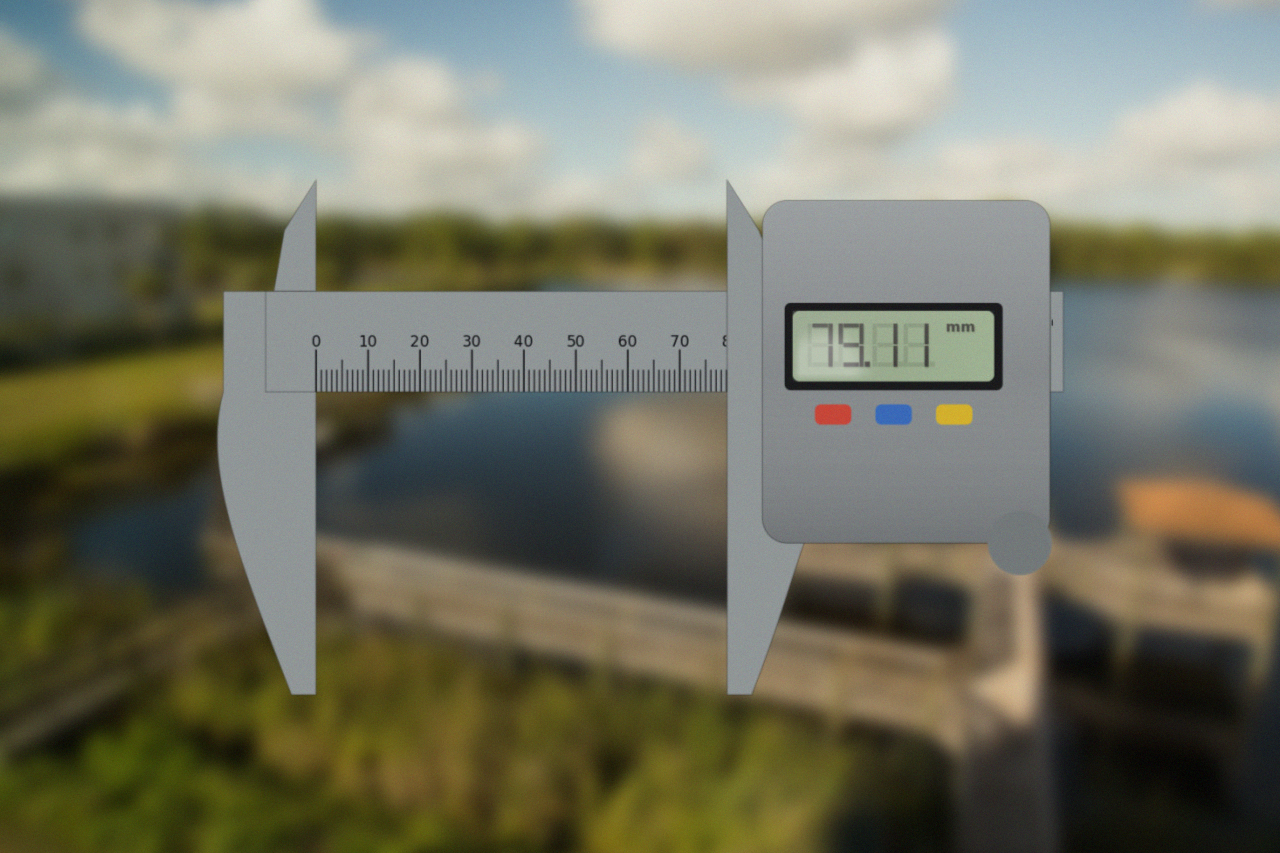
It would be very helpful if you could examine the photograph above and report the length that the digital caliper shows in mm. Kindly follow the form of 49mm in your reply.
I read 79.11mm
